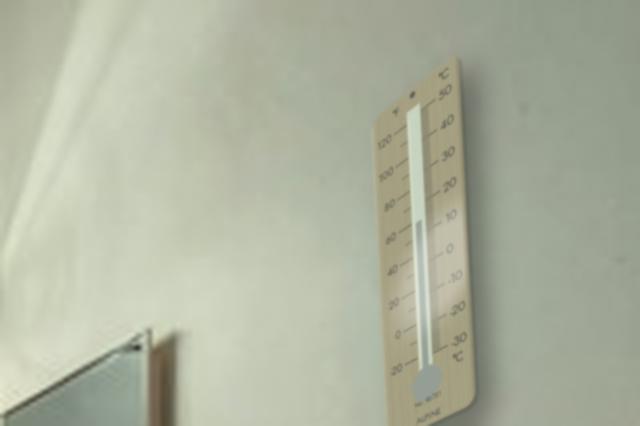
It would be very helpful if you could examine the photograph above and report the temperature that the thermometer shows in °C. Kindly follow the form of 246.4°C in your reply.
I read 15°C
